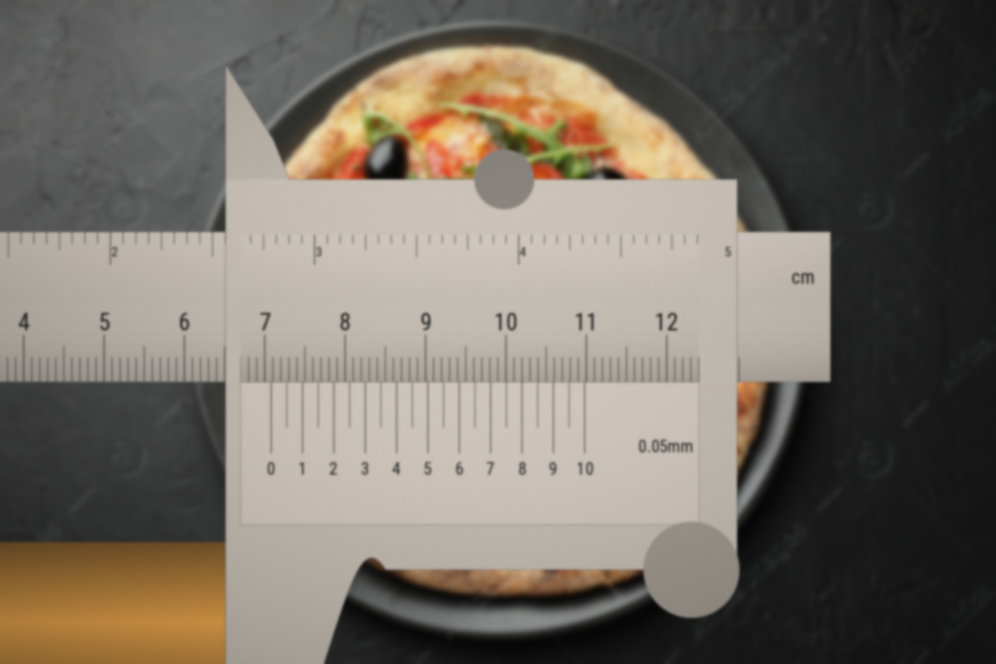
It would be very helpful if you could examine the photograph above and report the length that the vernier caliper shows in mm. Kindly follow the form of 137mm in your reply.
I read 70.8mm
